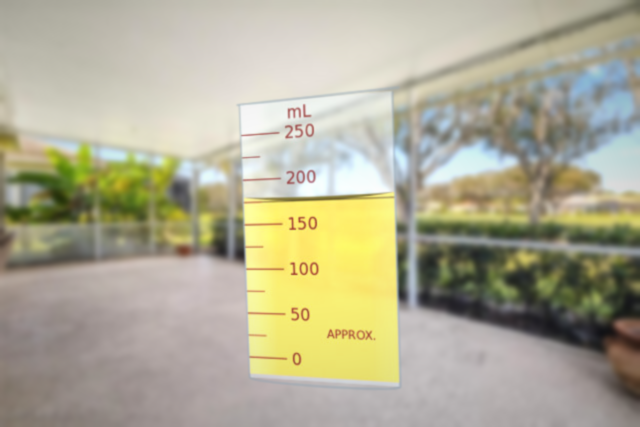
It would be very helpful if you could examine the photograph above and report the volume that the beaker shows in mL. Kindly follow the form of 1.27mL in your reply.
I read 175mL
